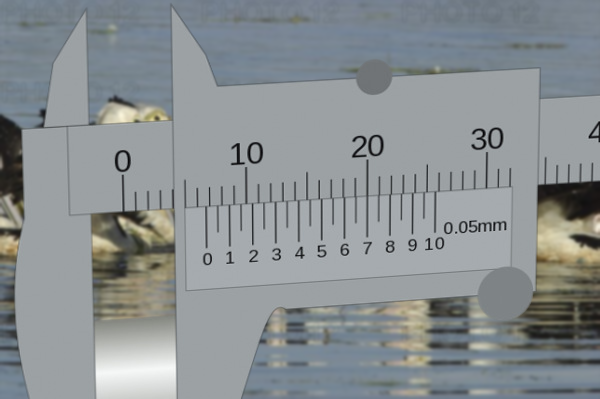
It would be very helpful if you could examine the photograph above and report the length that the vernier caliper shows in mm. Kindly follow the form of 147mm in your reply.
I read 6.7mm
